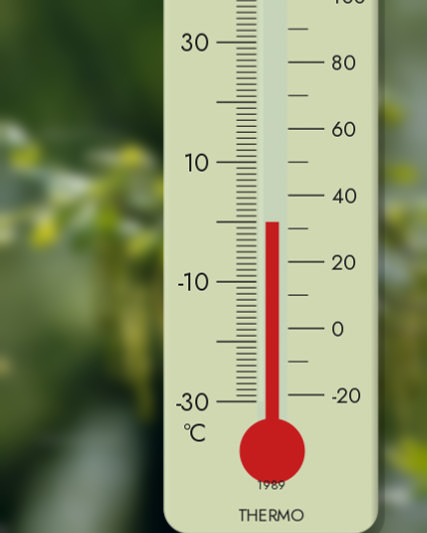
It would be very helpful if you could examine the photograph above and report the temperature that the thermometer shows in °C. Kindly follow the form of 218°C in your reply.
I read 0°C
